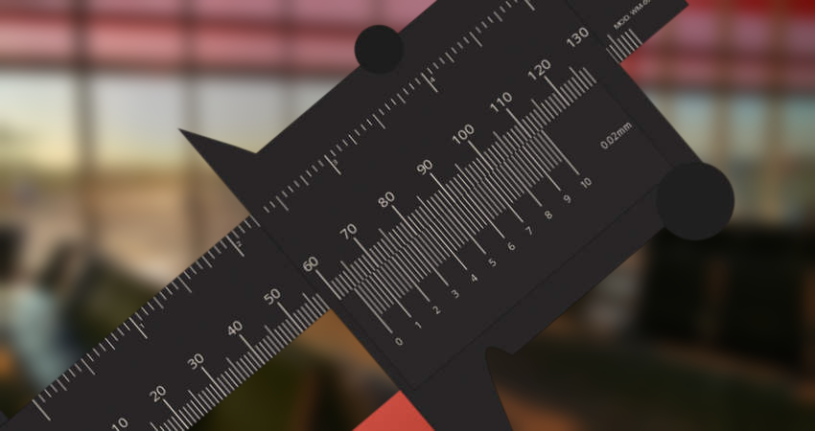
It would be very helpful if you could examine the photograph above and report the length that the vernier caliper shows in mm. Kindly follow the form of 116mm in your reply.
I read 63.5mm
